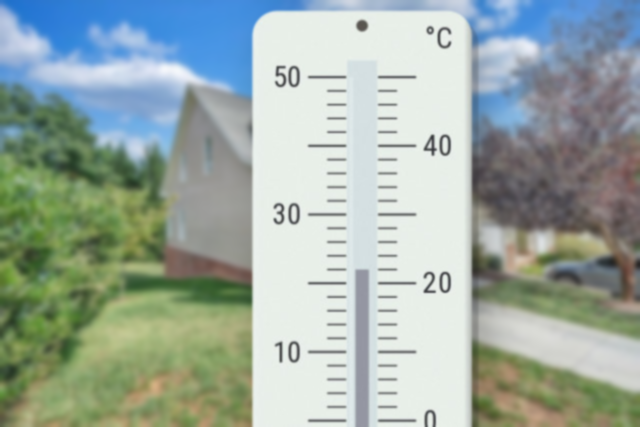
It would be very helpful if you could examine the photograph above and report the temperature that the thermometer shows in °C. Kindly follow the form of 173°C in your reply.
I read 22°C
